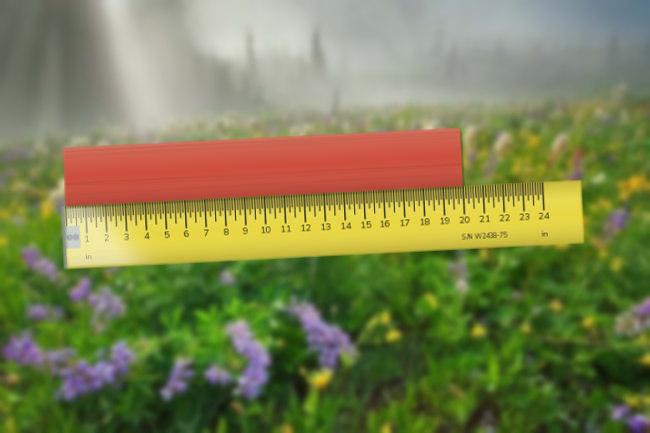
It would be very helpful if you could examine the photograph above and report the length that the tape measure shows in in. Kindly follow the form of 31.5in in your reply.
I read 20in
